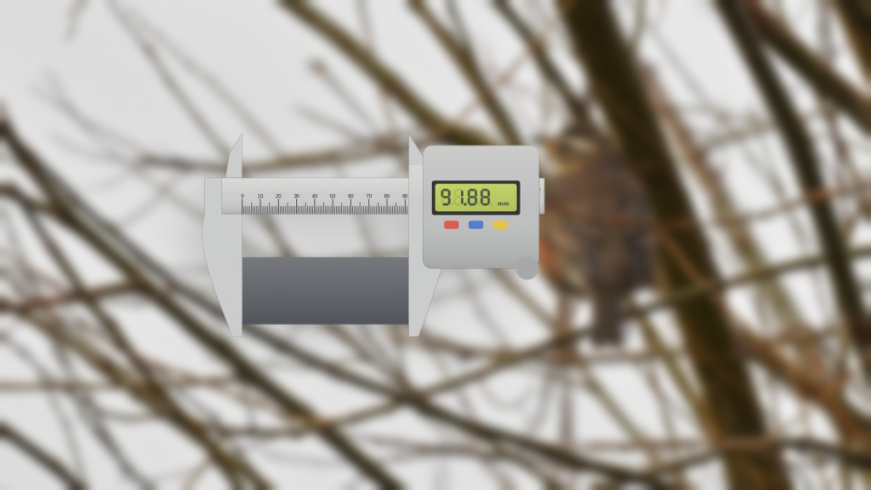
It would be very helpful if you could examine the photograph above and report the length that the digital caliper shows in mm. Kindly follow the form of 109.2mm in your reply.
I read 91.88mm
